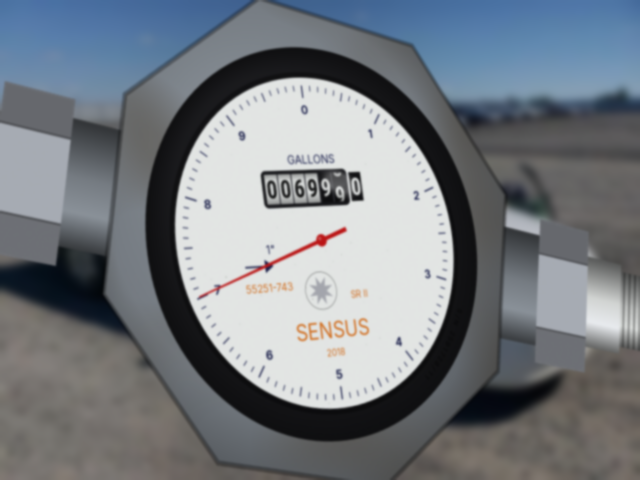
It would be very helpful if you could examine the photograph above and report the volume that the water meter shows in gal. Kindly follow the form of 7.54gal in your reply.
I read 69987.0gal
